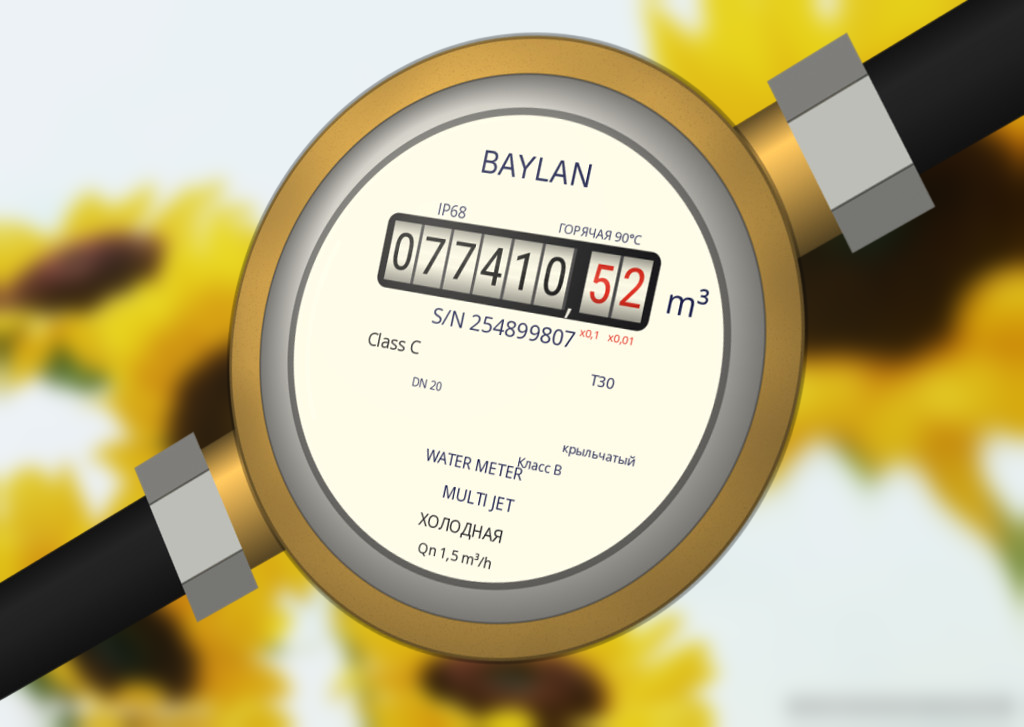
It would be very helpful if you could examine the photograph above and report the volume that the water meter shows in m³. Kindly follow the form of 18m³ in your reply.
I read 77410.52m³
